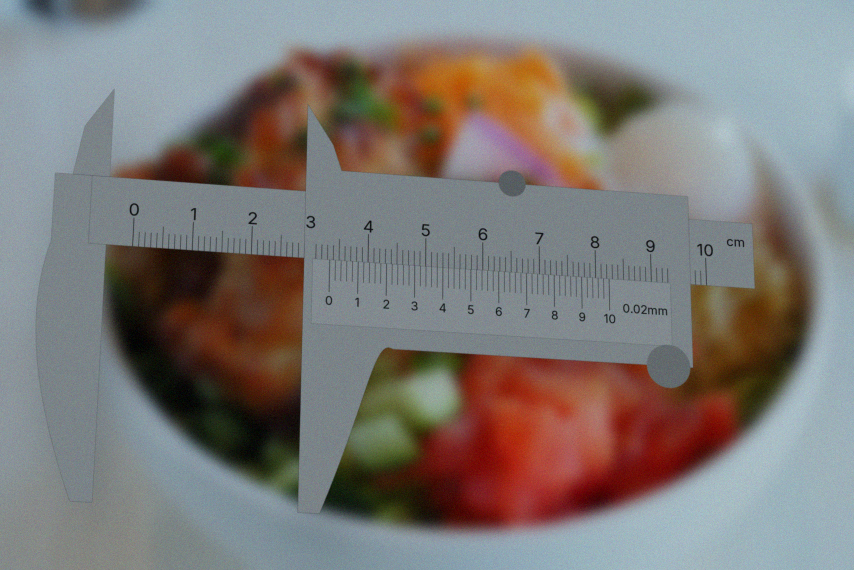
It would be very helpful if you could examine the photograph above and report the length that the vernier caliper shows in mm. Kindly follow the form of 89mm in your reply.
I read 33.4mm
